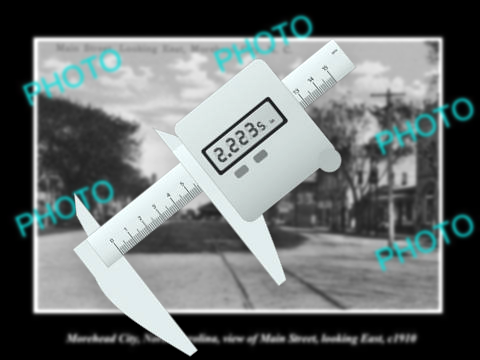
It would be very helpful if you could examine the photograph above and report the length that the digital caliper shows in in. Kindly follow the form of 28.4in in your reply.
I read 2.2235in
